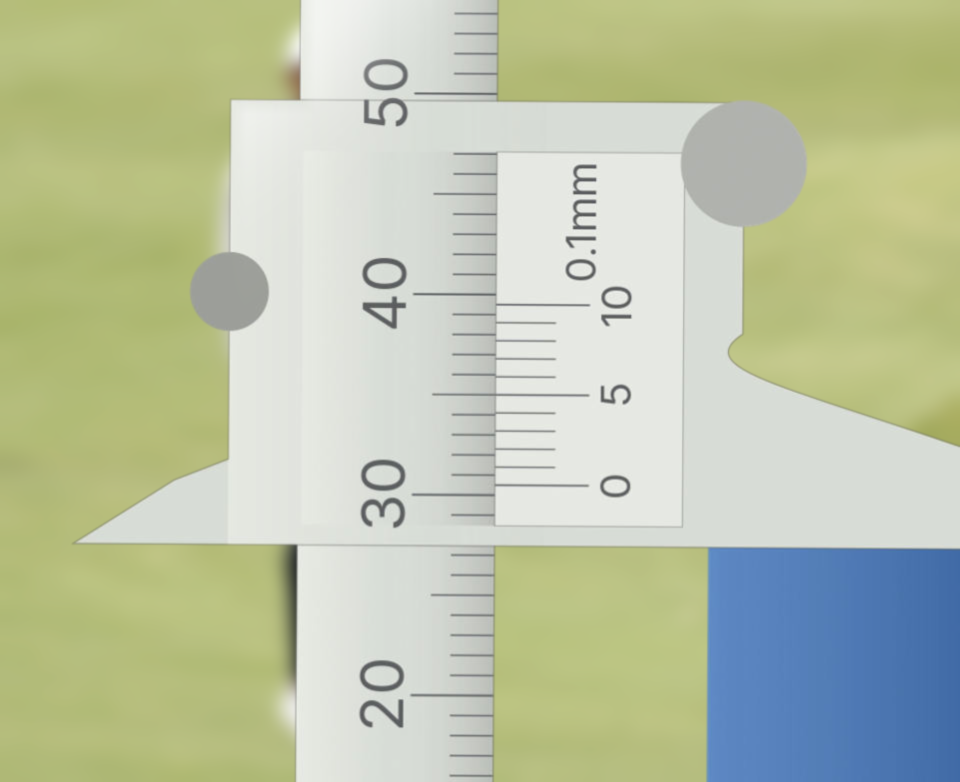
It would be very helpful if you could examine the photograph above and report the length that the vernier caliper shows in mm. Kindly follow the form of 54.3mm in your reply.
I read 30.5mm
